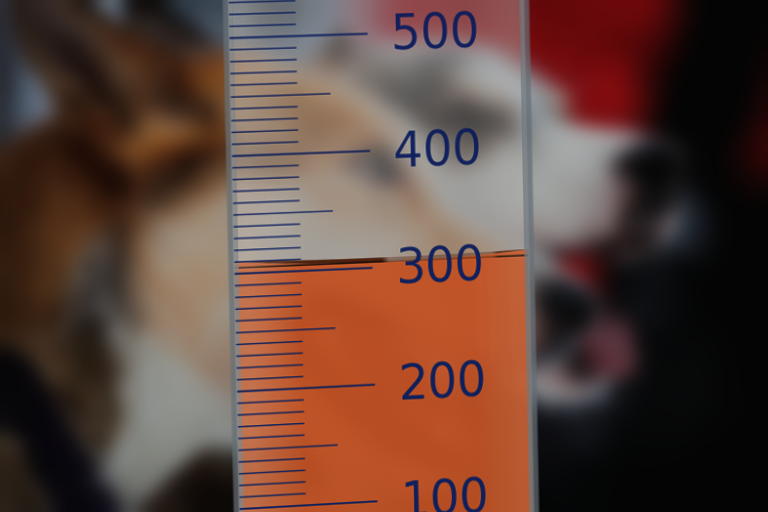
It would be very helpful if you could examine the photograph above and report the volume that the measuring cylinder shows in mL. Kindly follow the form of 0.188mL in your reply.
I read 305mL
